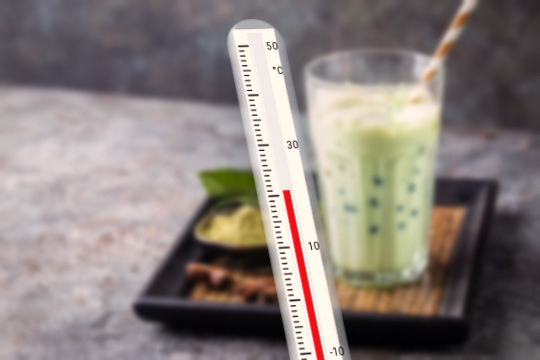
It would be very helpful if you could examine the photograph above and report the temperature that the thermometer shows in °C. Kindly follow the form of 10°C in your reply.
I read 21°C
